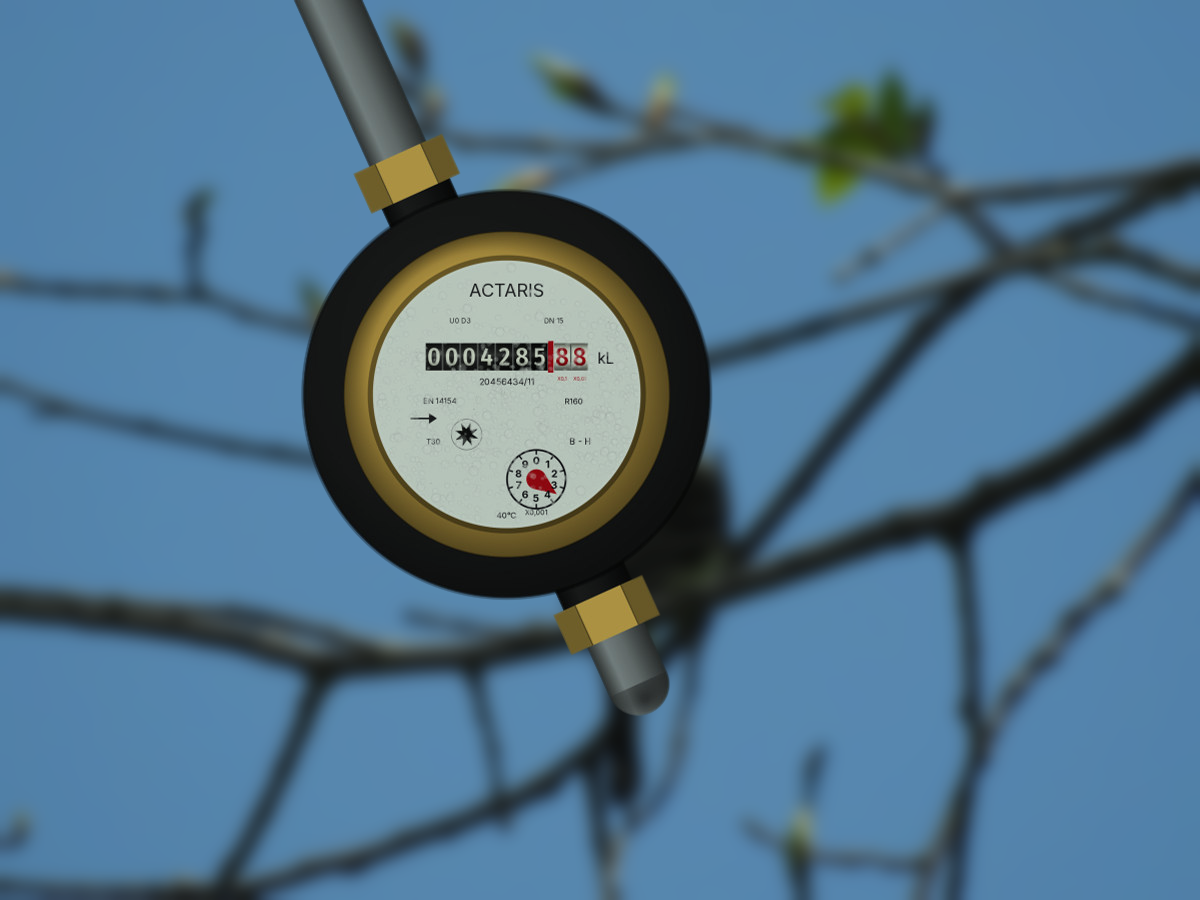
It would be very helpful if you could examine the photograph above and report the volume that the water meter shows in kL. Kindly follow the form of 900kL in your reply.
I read 4285.883kL
